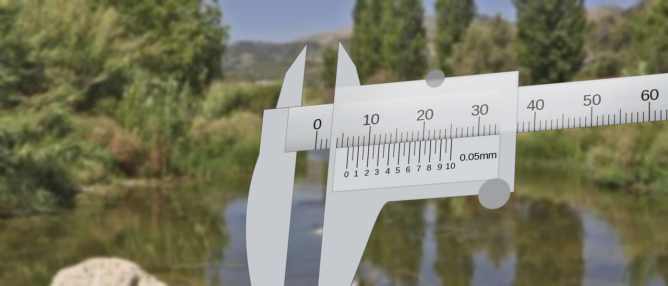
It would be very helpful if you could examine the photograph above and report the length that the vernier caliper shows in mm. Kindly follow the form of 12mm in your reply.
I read 6.2mm
